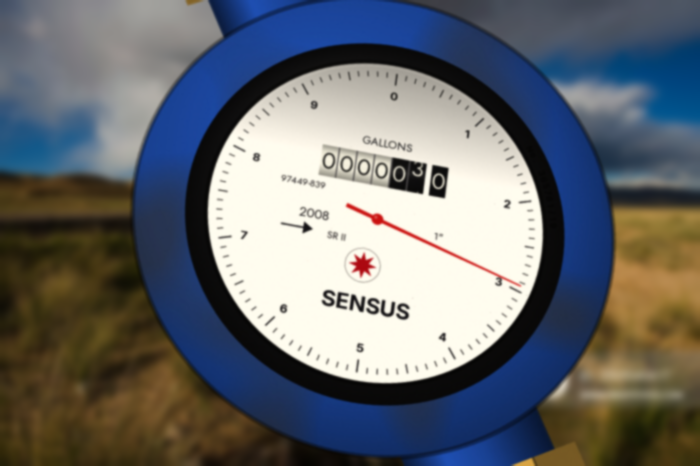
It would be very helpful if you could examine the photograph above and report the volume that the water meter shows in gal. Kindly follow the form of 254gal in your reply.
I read 32.9gal
